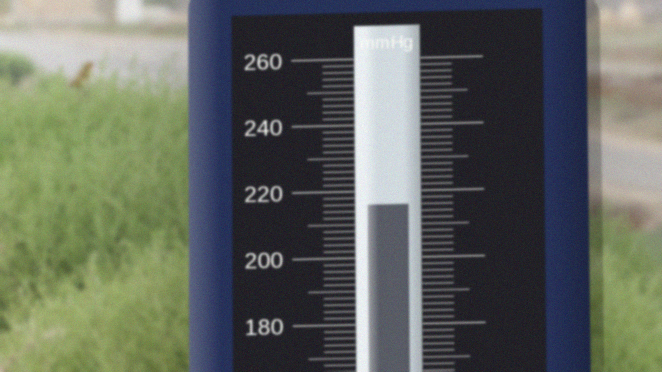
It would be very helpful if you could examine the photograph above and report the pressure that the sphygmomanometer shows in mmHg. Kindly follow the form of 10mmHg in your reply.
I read 216mmHg
